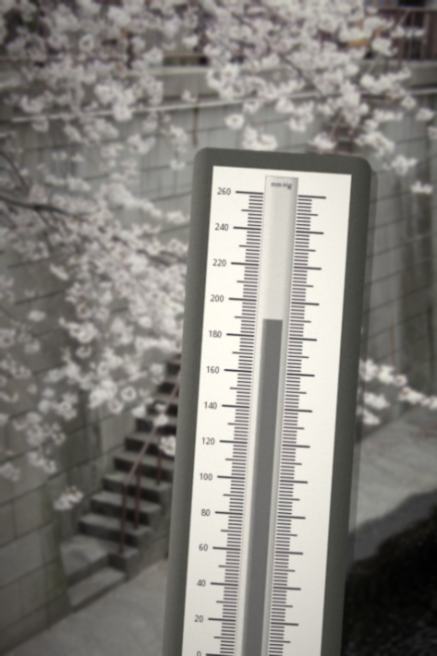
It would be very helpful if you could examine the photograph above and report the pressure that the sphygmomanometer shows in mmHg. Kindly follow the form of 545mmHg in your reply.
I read 190mmHg
